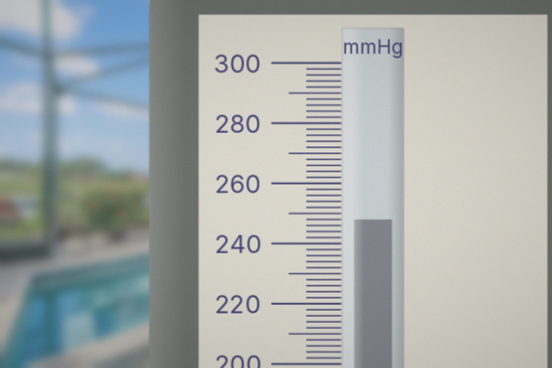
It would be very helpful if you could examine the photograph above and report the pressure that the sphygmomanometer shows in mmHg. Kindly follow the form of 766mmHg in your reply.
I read 248mmHg
